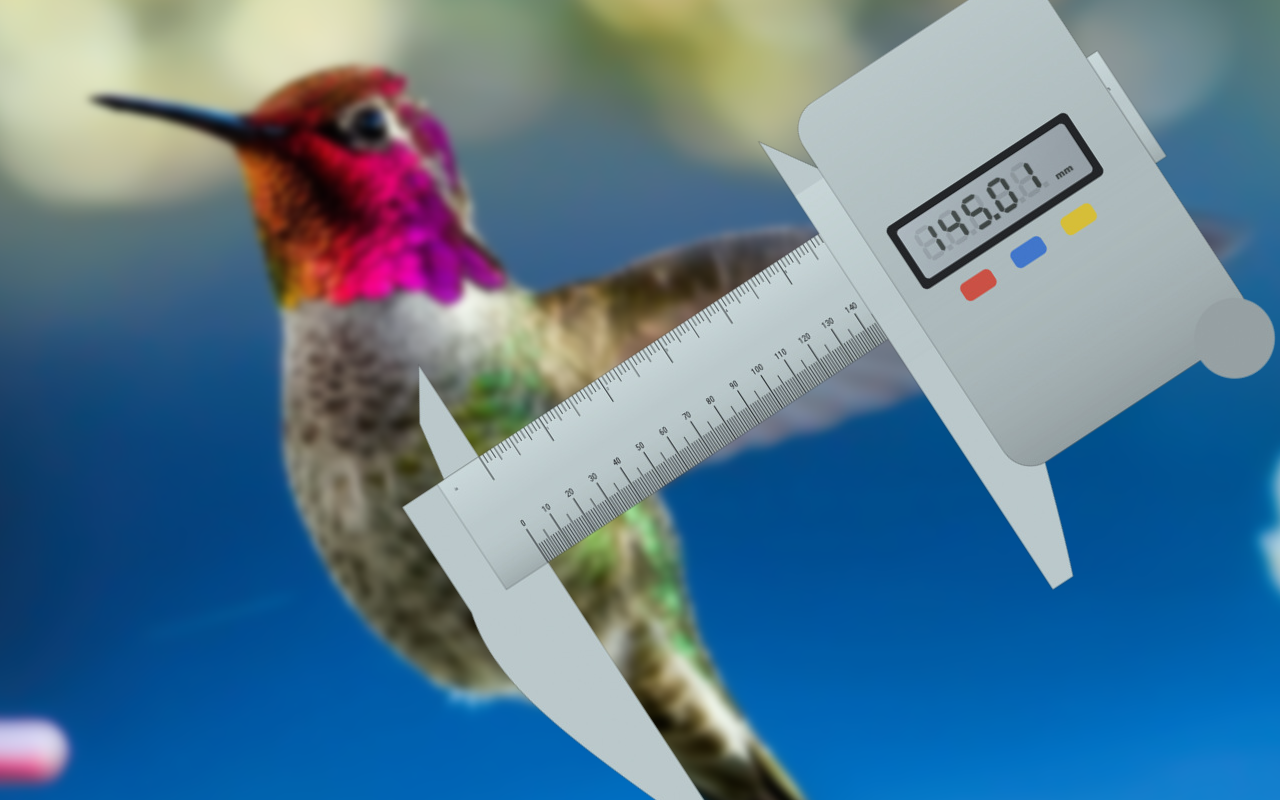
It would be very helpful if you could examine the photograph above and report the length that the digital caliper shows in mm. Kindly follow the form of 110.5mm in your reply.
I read 145.01mm
